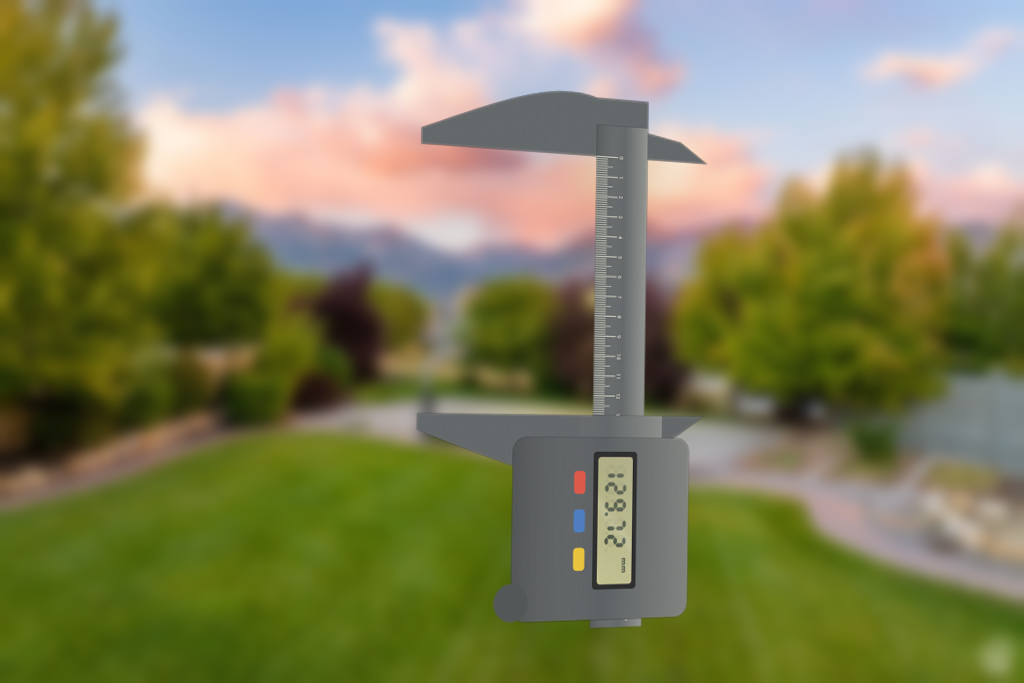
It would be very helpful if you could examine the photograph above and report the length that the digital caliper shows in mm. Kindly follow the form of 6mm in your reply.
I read 129.72mm
